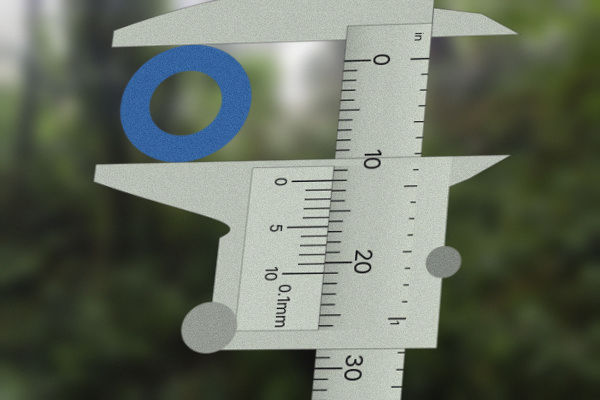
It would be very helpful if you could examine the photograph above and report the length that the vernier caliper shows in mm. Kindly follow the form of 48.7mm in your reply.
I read 12.0mm
